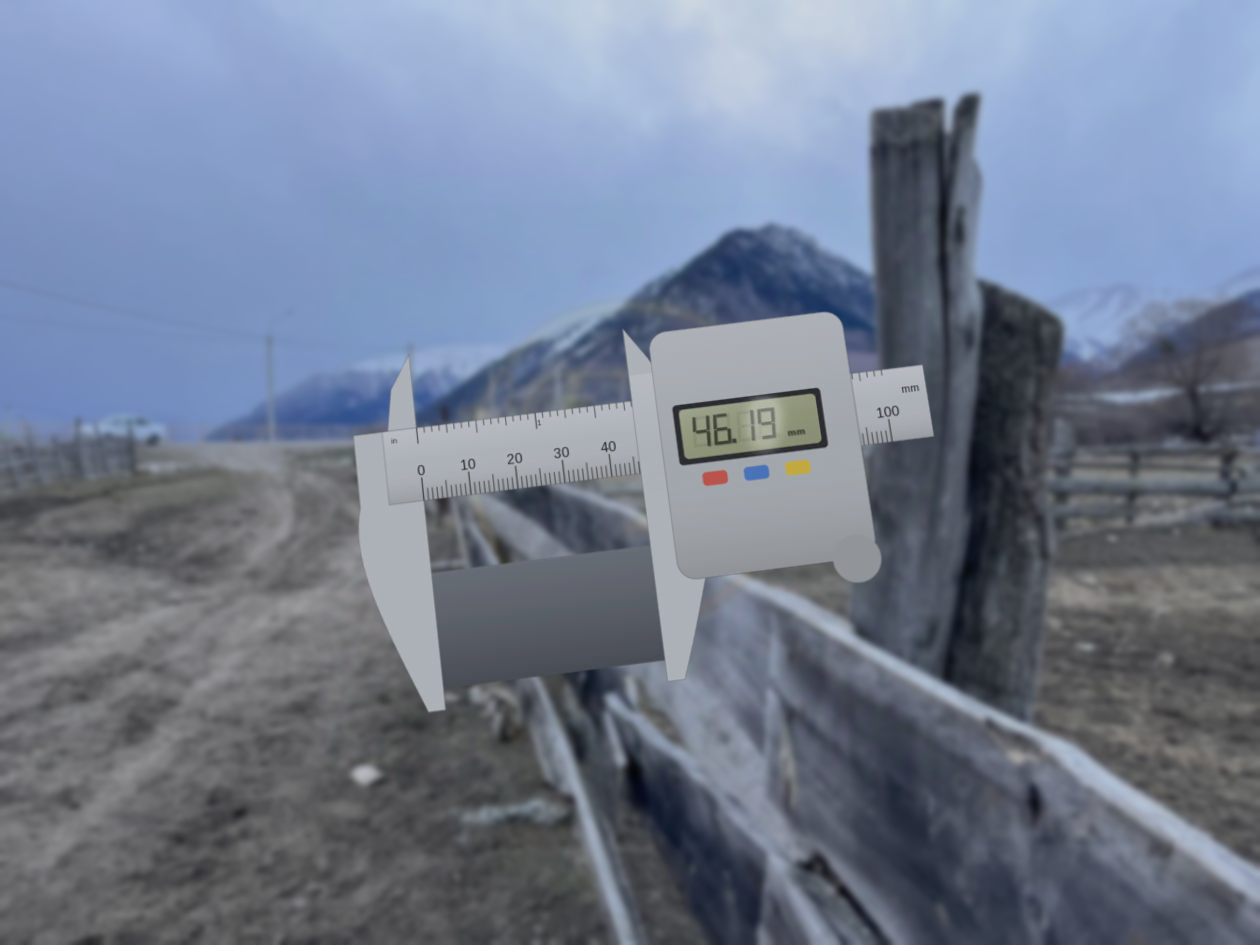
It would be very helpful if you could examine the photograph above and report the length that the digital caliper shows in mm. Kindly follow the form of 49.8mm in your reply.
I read 46.19mm
